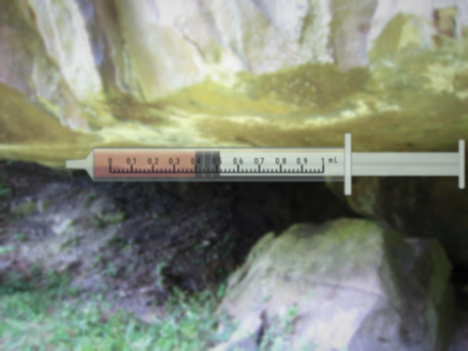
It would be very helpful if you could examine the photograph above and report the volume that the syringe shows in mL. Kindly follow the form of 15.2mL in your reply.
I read 0.4mL
